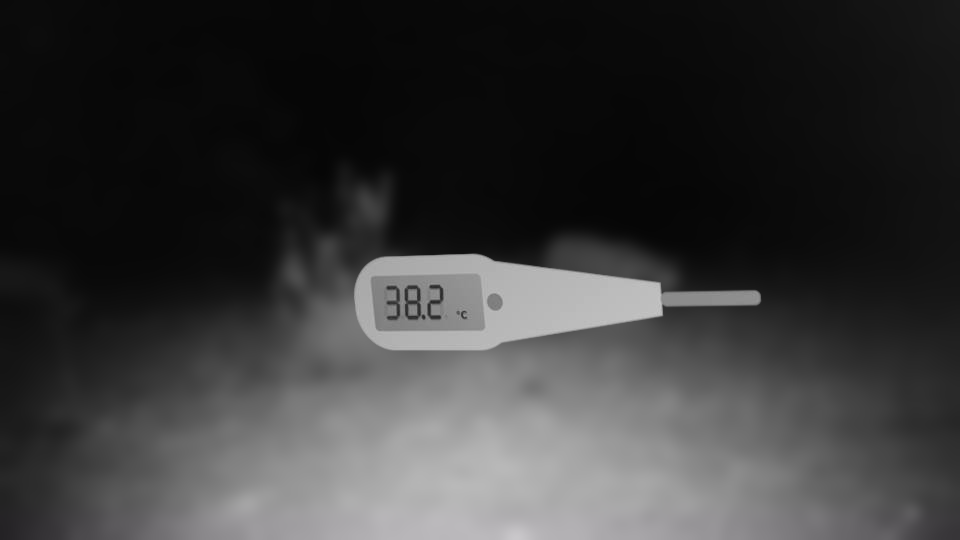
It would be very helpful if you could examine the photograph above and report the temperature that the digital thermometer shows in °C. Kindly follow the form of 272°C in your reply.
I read 38.2°C
